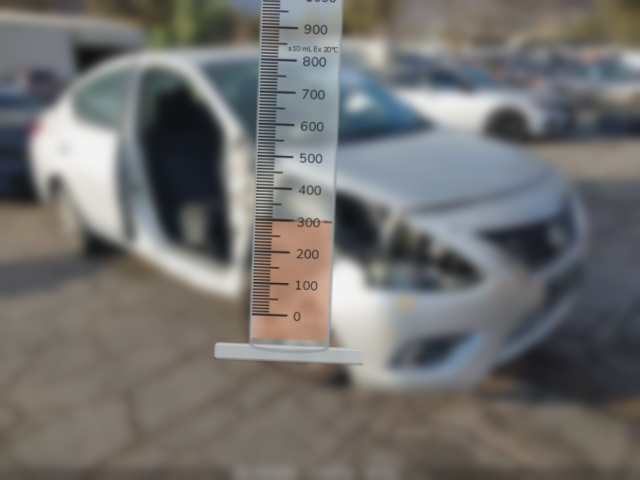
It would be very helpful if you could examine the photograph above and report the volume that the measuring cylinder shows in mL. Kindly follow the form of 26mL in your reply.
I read 300mL
